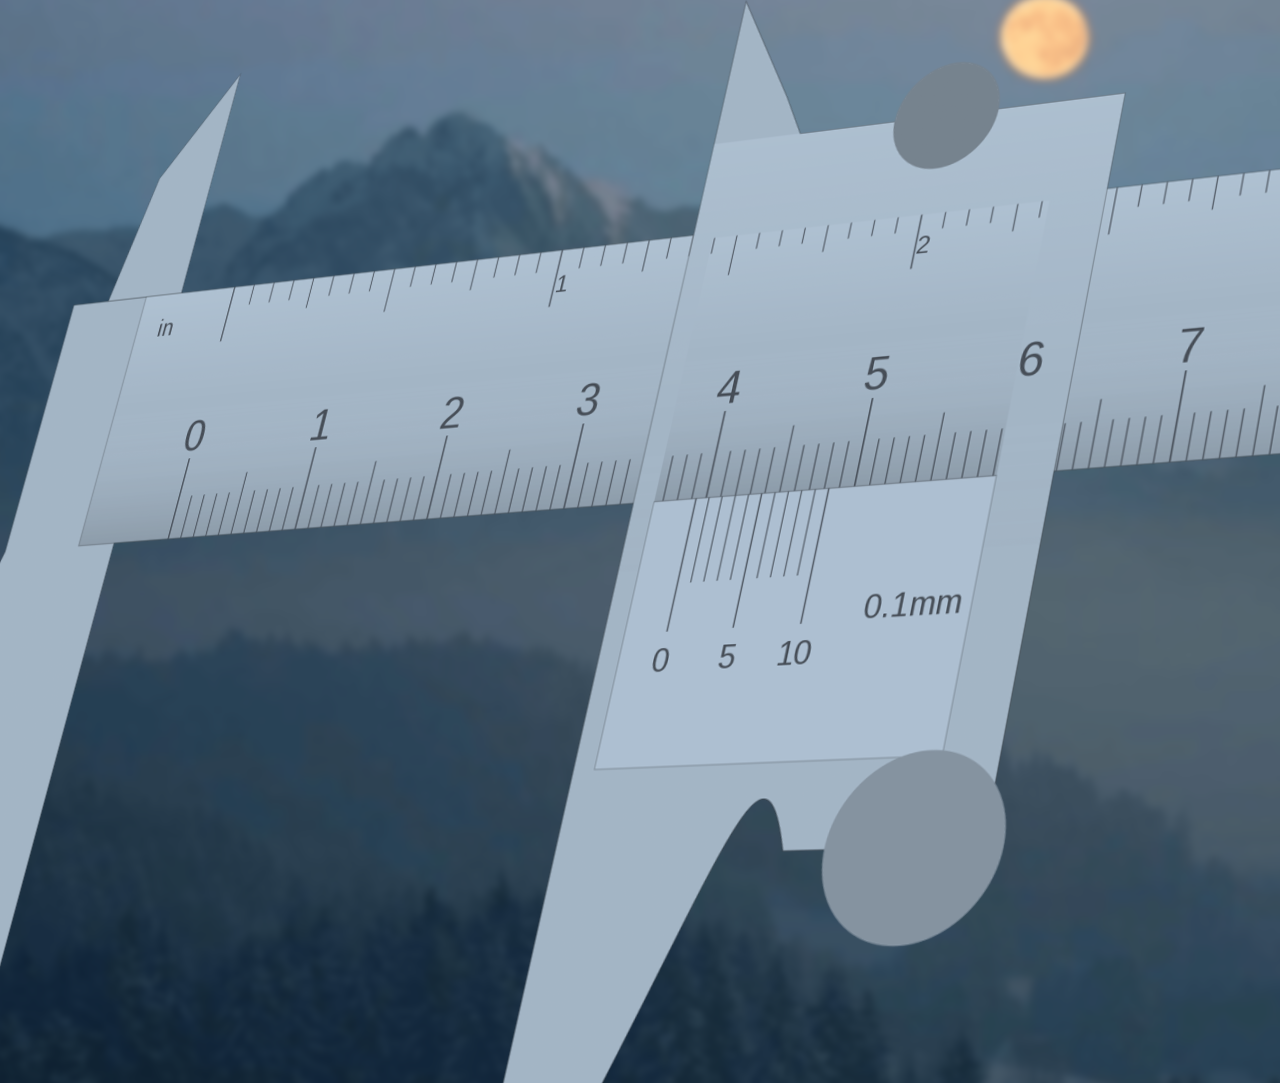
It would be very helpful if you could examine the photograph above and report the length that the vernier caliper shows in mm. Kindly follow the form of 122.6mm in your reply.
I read 39.3mm
